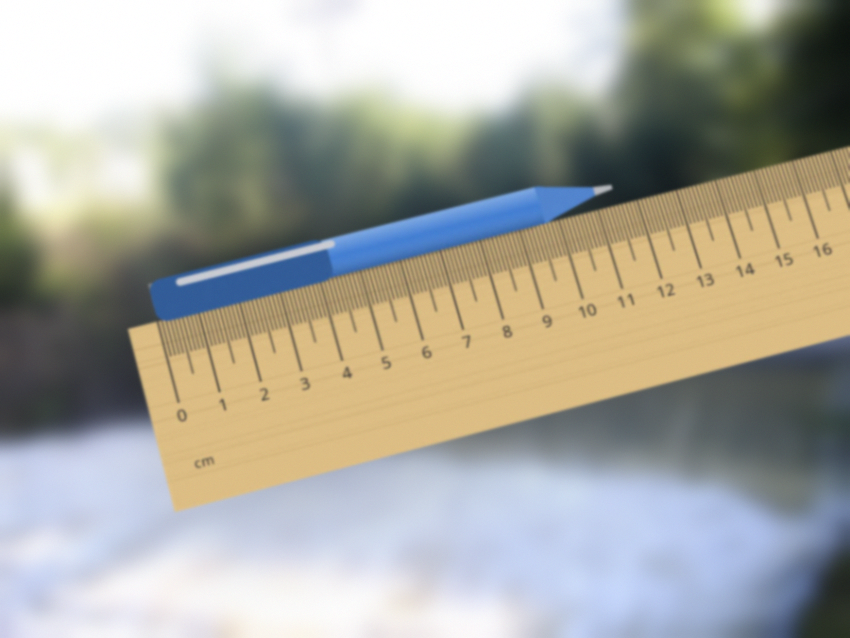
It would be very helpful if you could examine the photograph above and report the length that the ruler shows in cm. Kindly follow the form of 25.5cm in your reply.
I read 11.5cm
